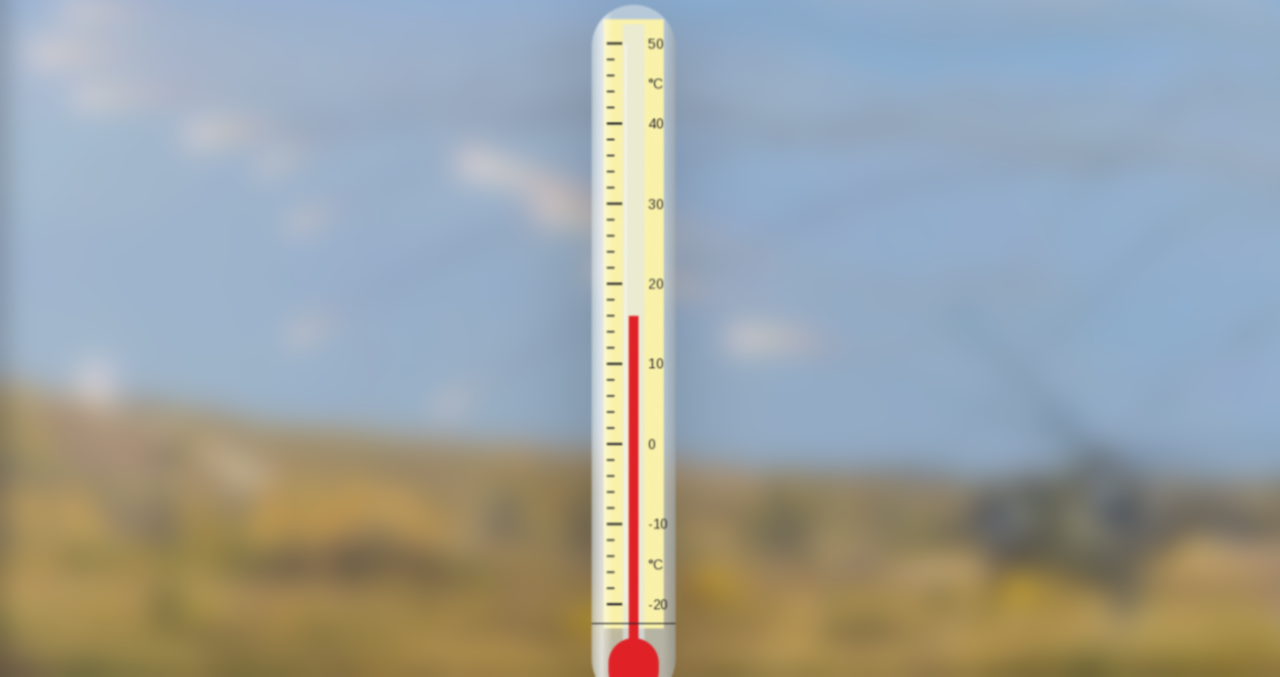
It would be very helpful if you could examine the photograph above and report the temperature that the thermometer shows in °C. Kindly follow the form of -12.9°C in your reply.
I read 16°C
